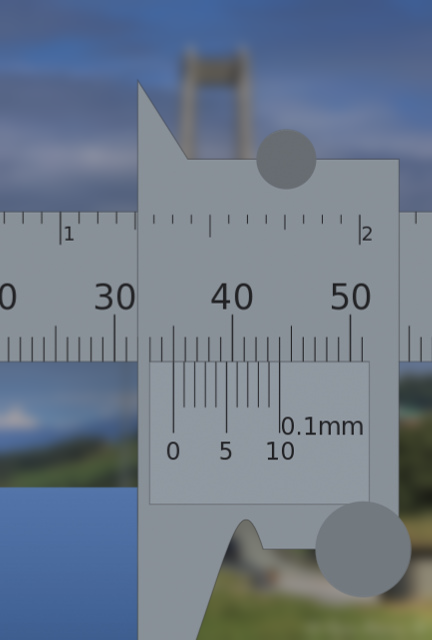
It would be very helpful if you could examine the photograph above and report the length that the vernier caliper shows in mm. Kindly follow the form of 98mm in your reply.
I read 35.0mm
